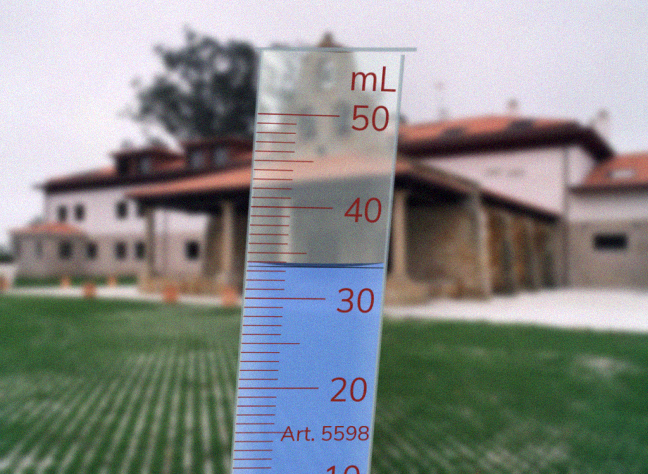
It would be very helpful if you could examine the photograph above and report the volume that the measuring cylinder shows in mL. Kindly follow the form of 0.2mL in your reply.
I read 33.5mL
